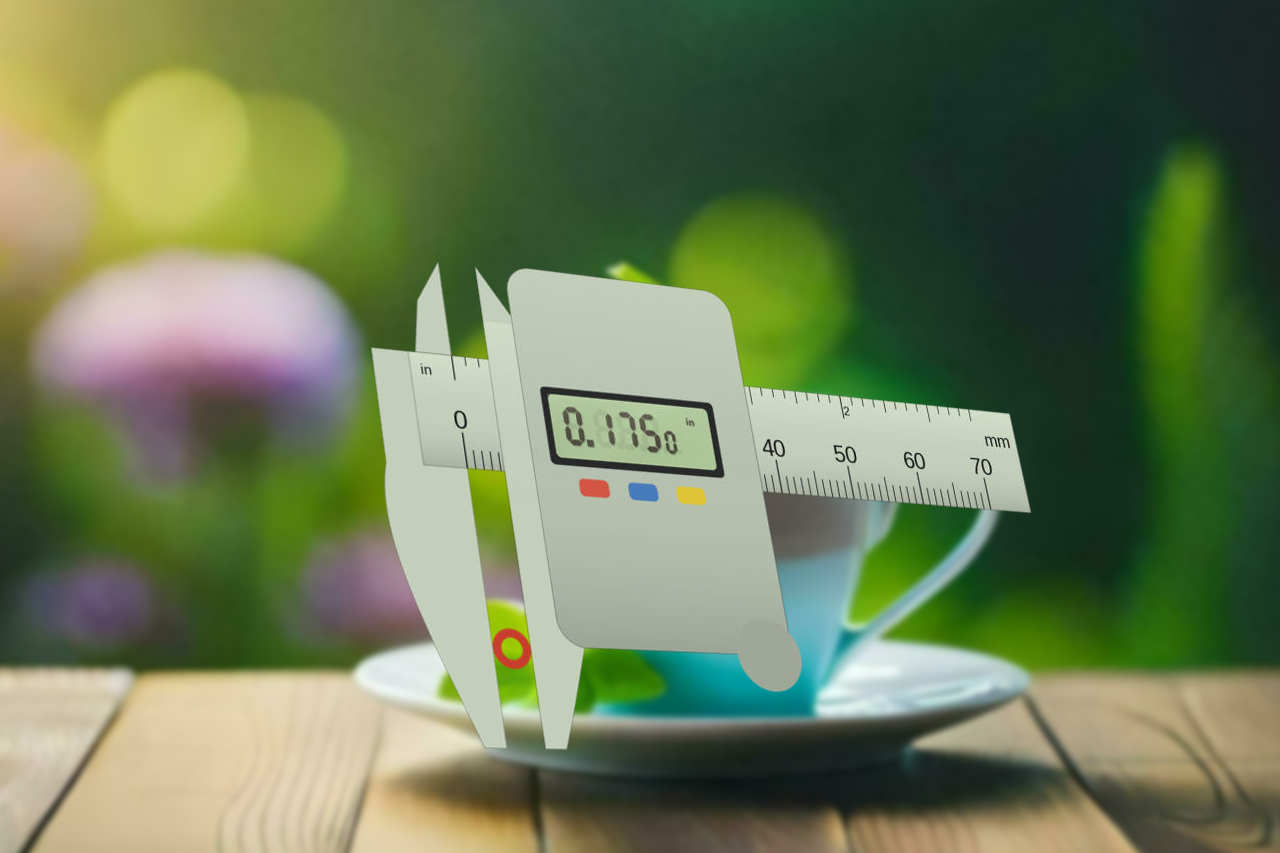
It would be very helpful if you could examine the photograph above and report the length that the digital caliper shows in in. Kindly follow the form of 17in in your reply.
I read 0.1750in
